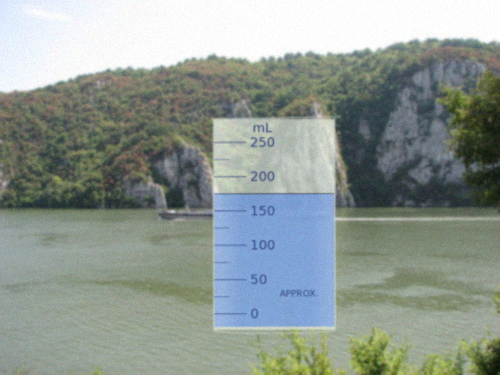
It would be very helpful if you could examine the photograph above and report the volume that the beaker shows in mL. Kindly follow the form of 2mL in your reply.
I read 175mL
